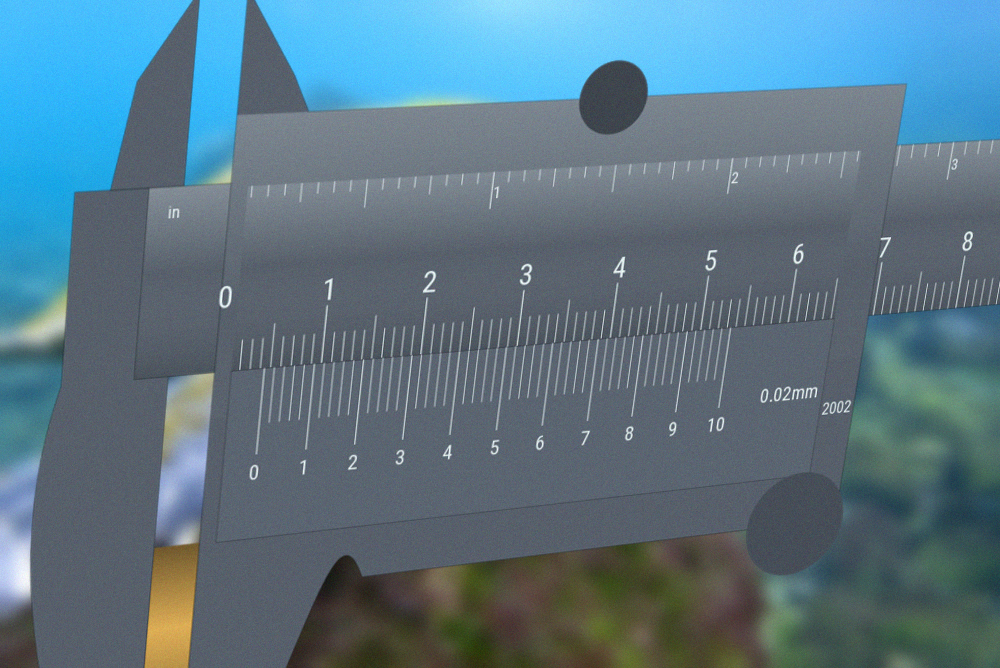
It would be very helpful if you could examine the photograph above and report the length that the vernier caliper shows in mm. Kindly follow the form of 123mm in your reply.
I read 4.4mm
